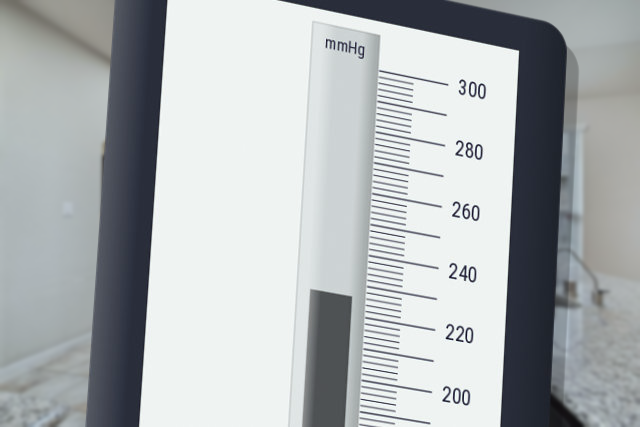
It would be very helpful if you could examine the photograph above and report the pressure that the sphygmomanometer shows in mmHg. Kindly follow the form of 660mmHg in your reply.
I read 226mmHg
